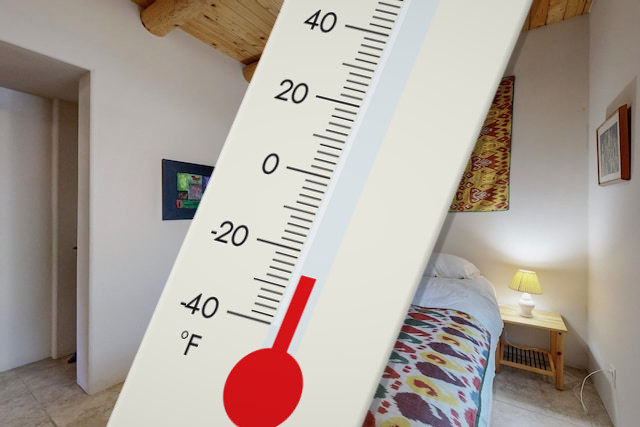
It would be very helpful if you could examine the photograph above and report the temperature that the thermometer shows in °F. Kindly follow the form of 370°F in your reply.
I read -26°F
